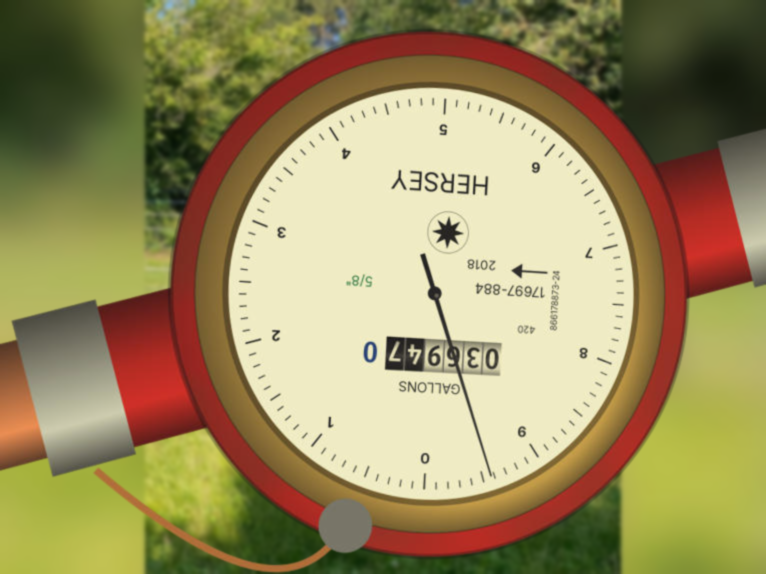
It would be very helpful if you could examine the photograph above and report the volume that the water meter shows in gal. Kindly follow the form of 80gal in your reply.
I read 369469.4gal
